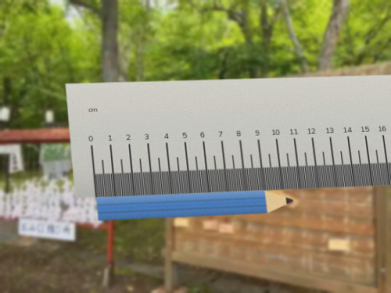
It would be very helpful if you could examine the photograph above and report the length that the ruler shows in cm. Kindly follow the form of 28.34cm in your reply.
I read 10.5cm
